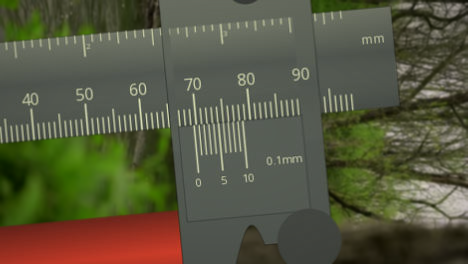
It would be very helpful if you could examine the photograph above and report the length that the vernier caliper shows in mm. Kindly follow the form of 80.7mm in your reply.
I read 69.6mm
